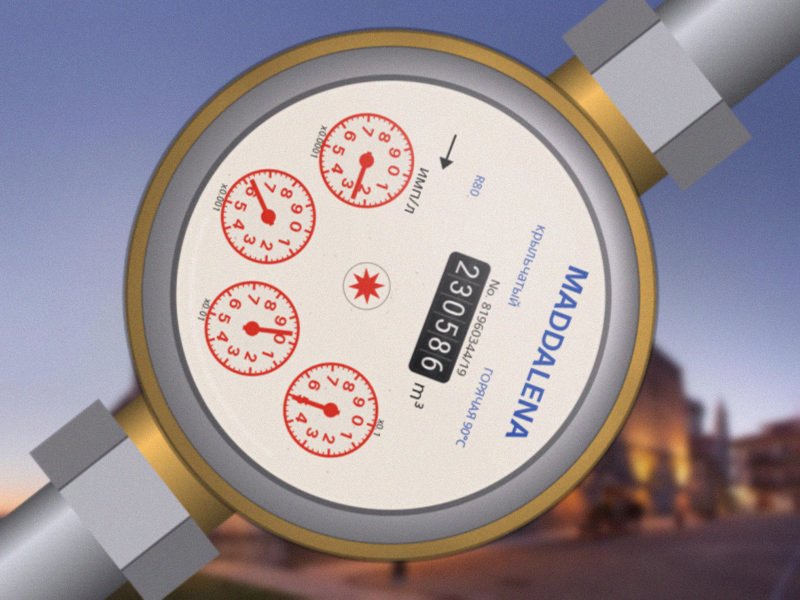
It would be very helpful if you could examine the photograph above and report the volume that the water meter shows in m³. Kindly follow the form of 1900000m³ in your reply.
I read 230586.4962m³
